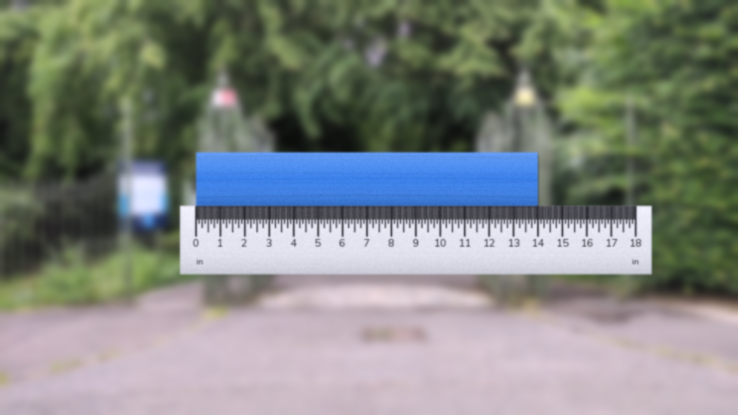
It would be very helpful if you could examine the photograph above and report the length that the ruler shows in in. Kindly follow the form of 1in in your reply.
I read 14in
